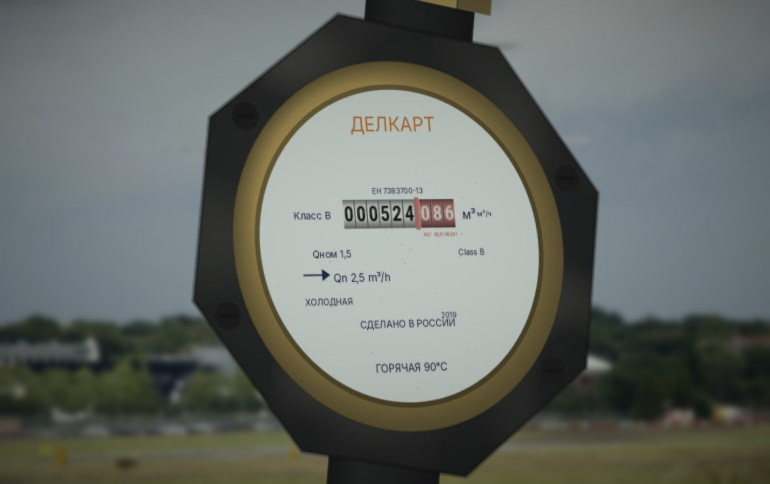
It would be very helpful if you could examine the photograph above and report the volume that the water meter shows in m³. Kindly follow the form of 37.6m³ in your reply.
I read 524.086m³
